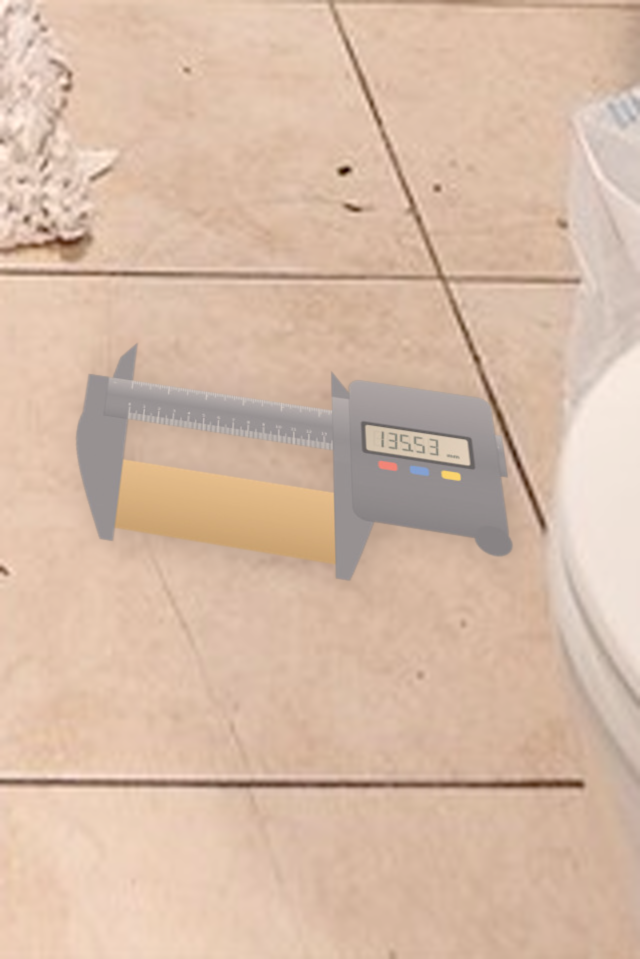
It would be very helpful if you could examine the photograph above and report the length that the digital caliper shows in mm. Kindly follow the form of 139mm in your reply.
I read 135.53mm
